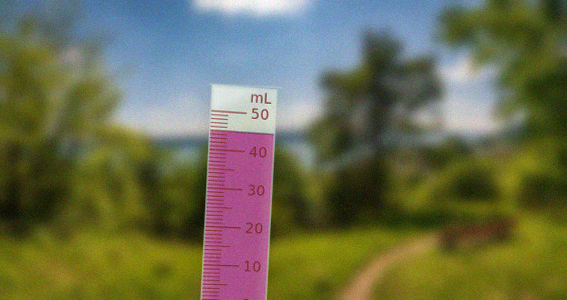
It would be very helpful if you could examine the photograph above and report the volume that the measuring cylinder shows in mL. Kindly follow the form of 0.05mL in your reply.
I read 45mL
